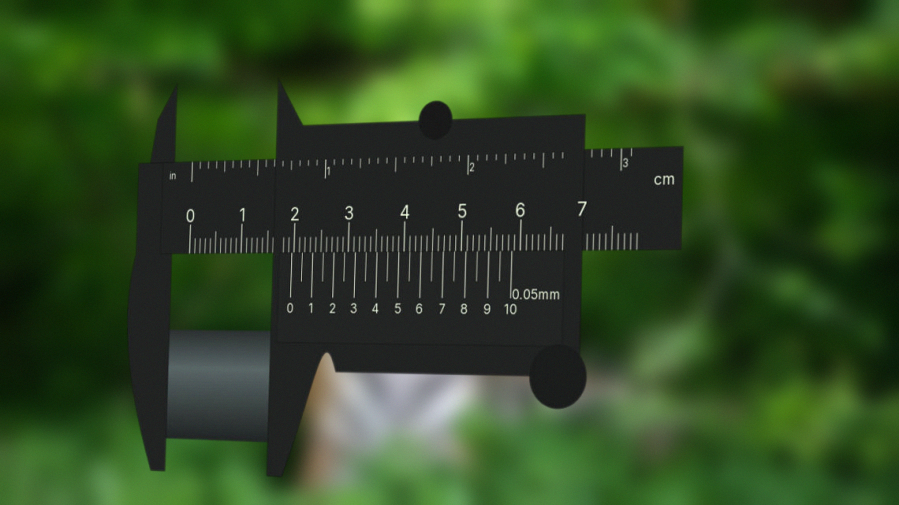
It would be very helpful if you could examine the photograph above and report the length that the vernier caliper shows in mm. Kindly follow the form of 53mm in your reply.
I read 19.6mm
